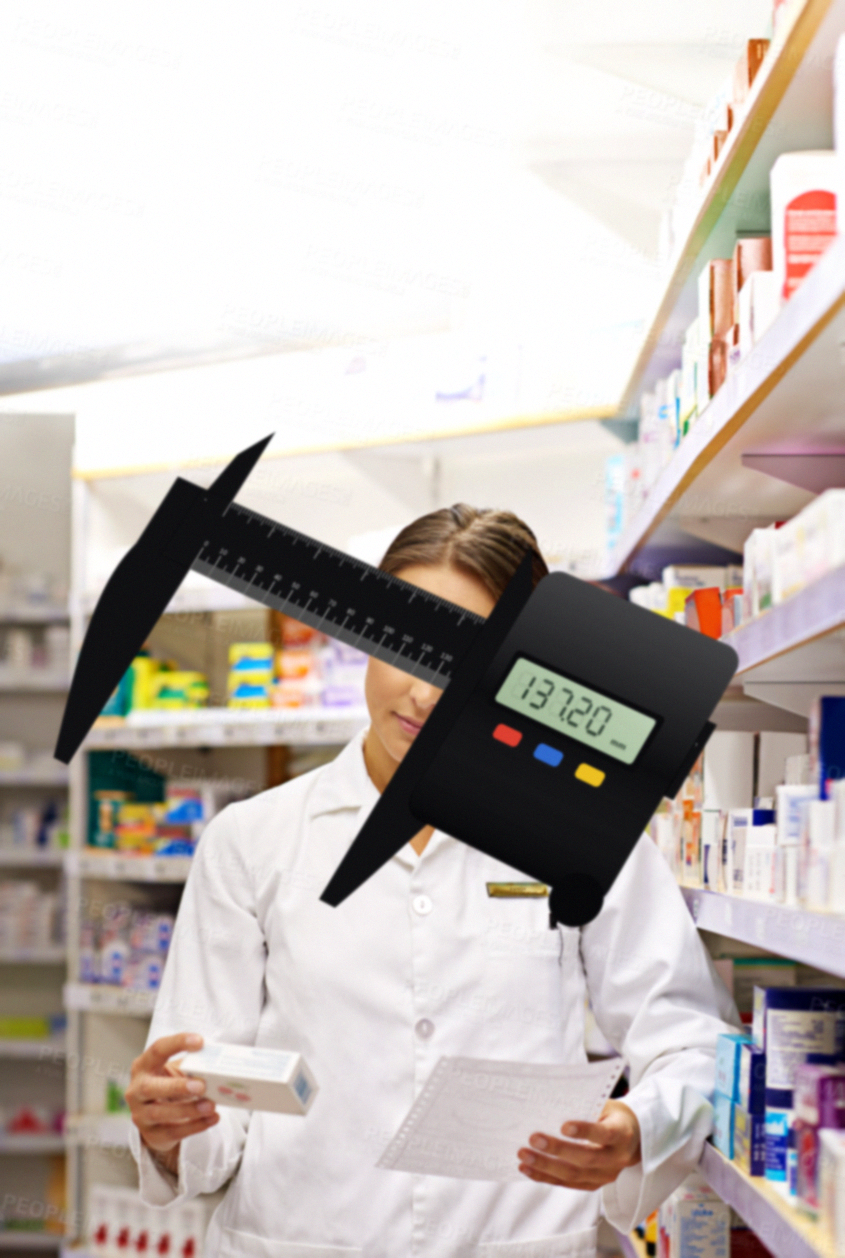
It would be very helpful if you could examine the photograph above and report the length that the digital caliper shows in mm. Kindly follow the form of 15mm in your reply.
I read 137.20mm
